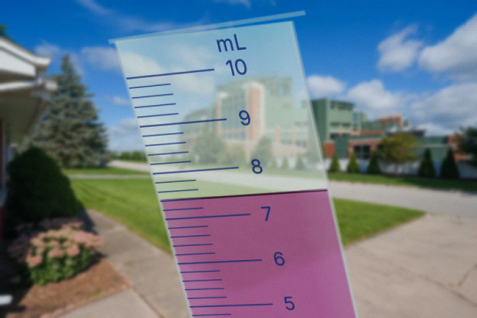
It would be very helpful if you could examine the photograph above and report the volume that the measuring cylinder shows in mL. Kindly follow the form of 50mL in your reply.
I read 7.4mL
